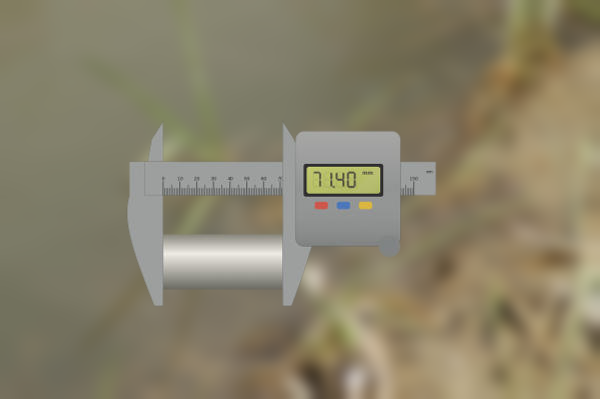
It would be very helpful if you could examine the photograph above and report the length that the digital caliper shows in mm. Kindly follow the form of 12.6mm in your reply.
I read 71.40mm
